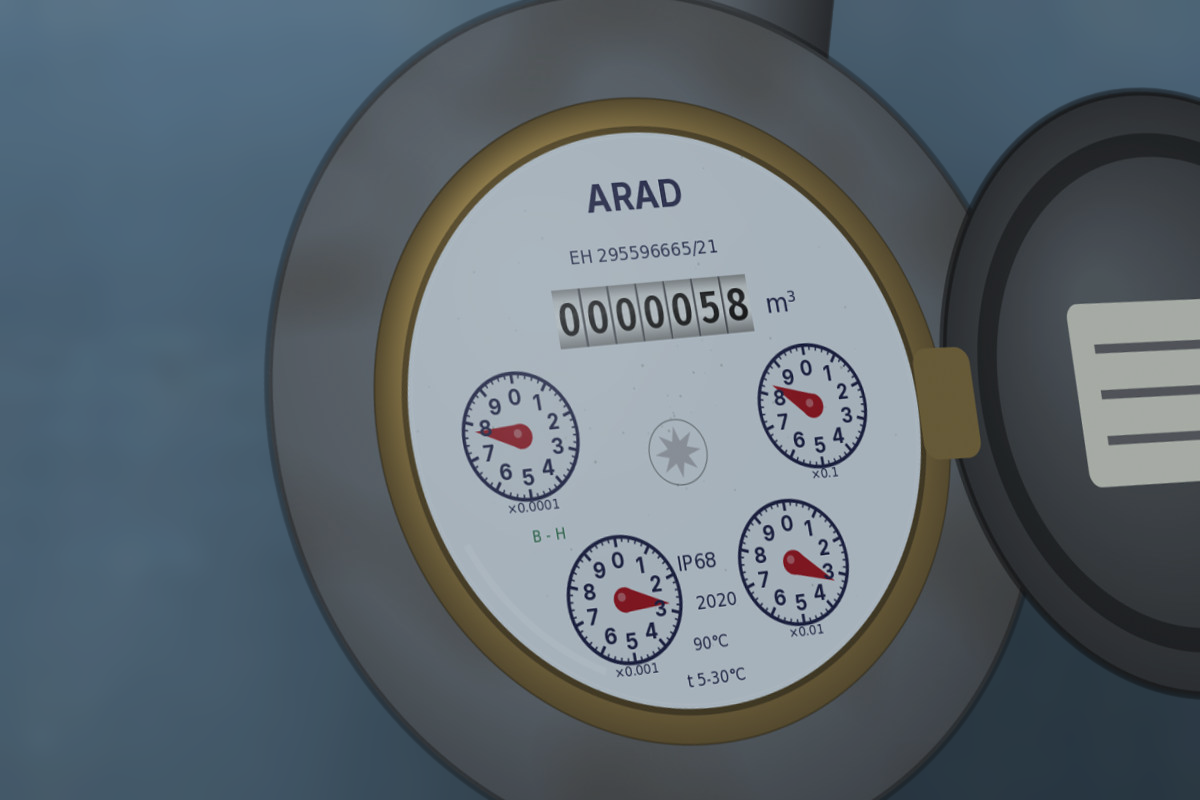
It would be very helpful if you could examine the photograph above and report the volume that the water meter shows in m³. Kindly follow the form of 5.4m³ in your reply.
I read 58.8327m³
